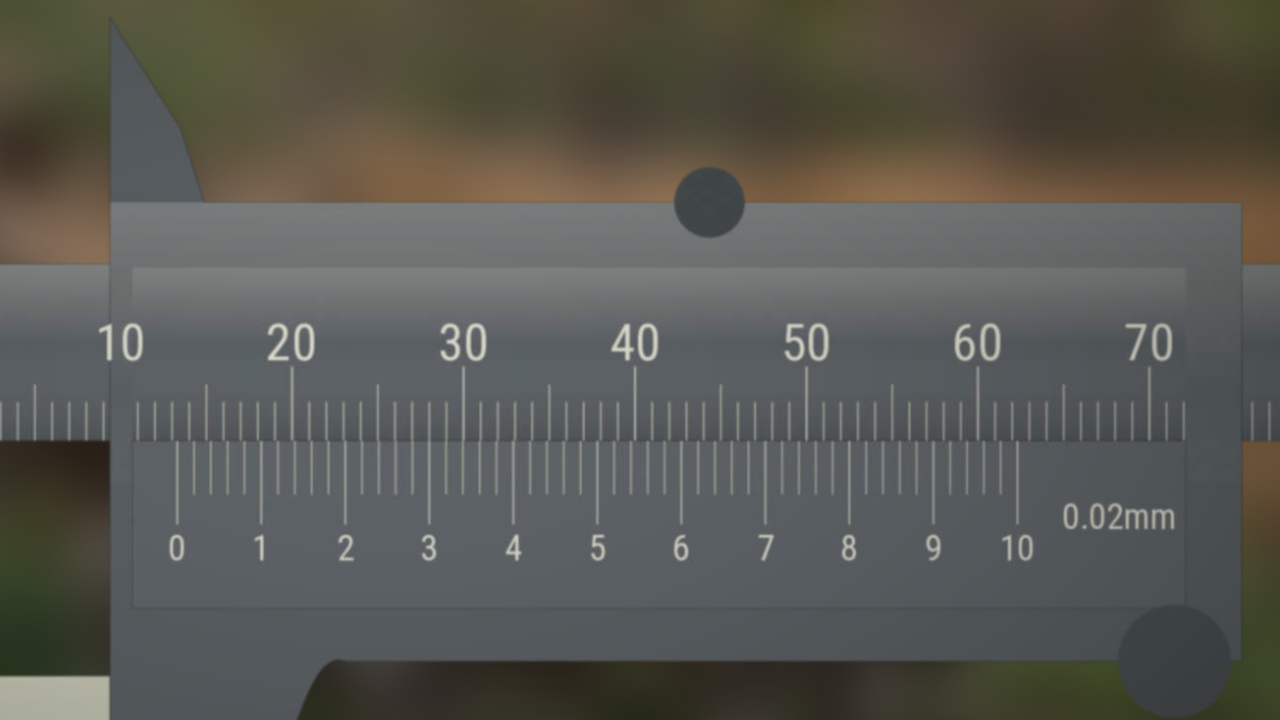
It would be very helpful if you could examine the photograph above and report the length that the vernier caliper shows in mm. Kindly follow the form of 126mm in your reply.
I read 13.3mm
